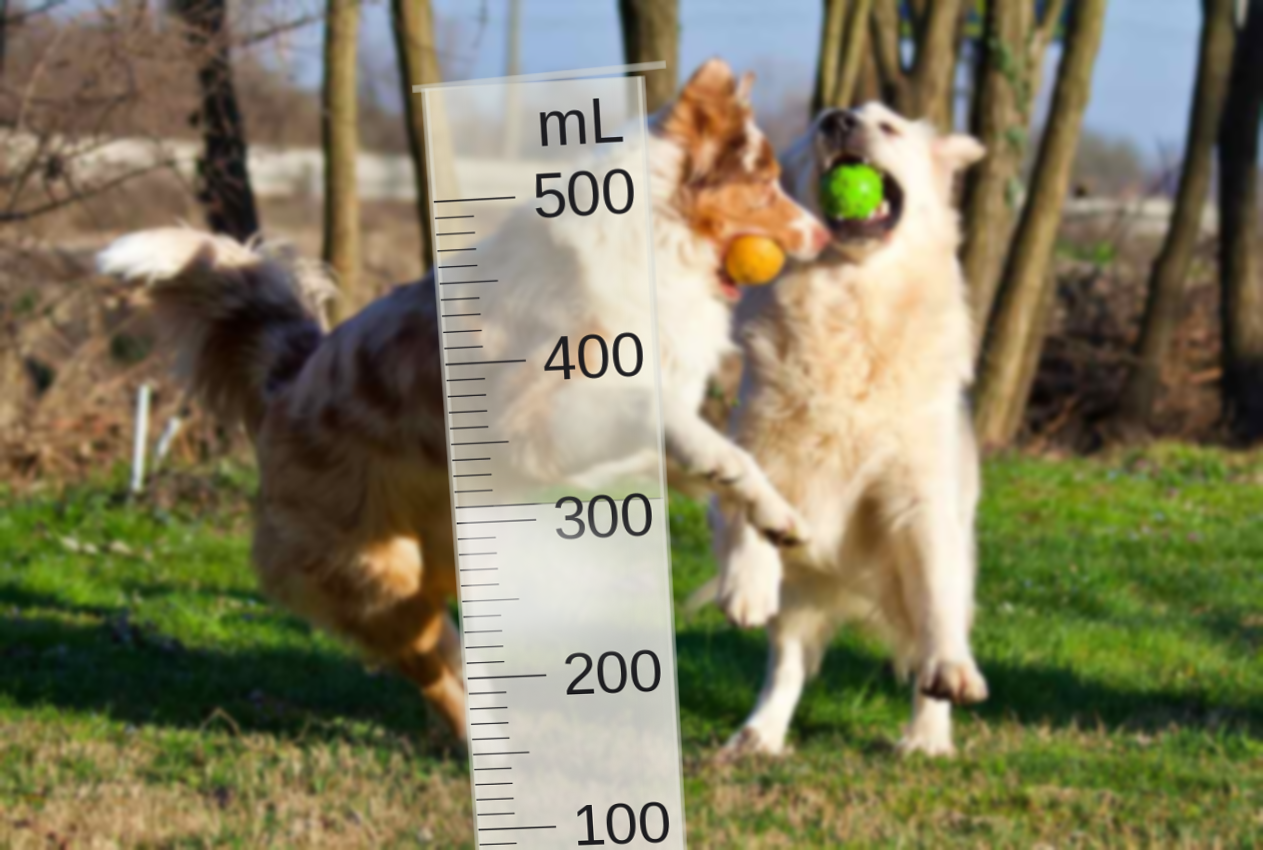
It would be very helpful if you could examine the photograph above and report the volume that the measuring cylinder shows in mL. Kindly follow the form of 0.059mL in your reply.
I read 310mL
